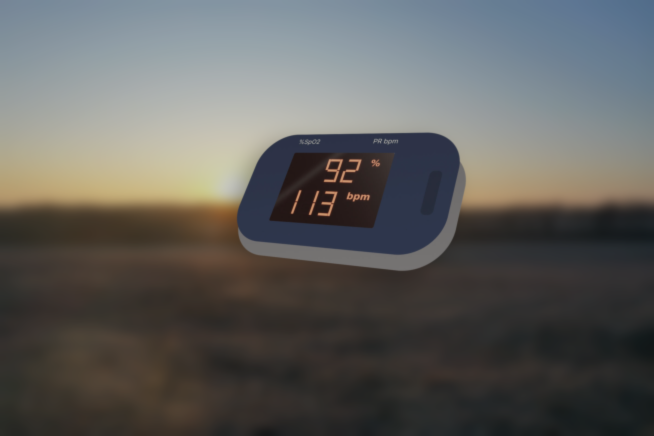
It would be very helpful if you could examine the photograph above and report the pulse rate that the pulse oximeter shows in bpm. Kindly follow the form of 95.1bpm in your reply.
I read 113bpm
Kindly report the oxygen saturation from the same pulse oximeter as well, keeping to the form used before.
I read 92%
